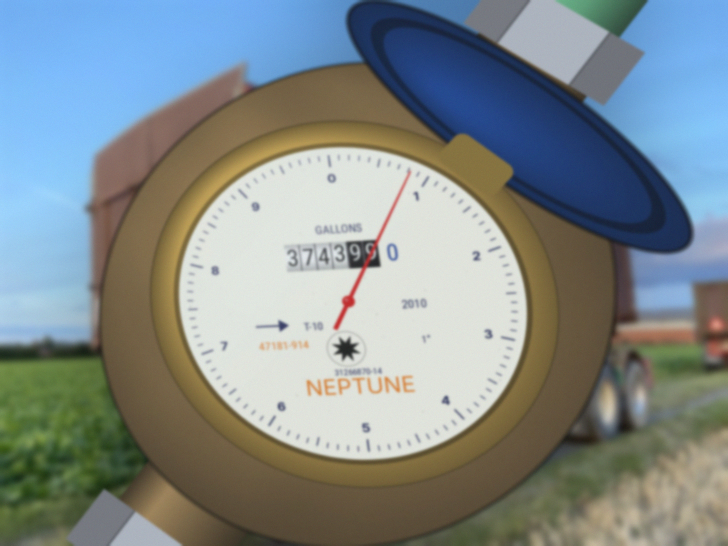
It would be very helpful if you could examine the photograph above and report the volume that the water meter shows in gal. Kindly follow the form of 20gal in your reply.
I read 3743990.8gal
